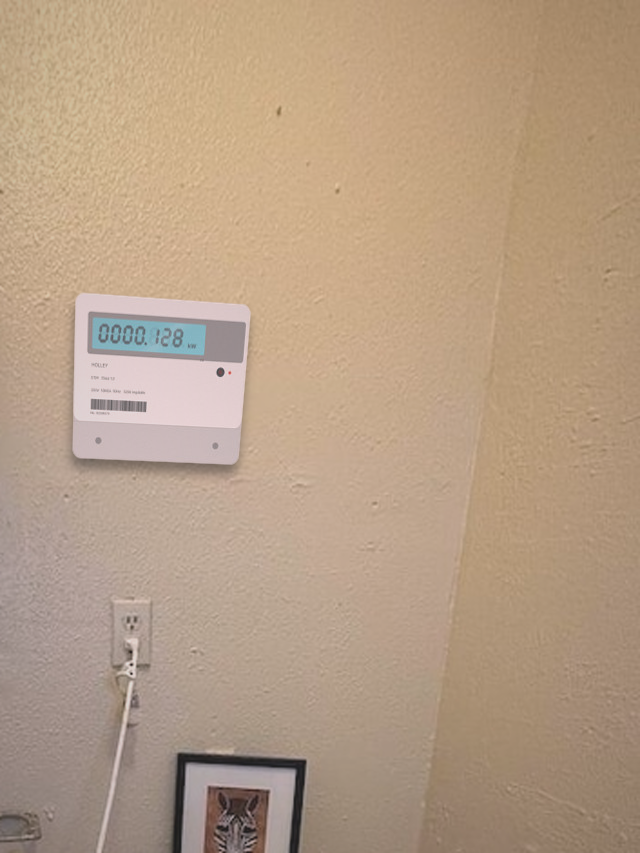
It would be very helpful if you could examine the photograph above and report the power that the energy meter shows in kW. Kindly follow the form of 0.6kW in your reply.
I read 0.128kW
